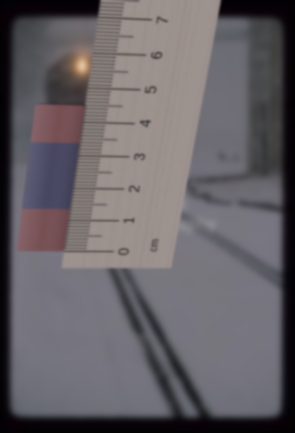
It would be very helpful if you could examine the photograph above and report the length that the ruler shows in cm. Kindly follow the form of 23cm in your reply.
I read 4.5cm
